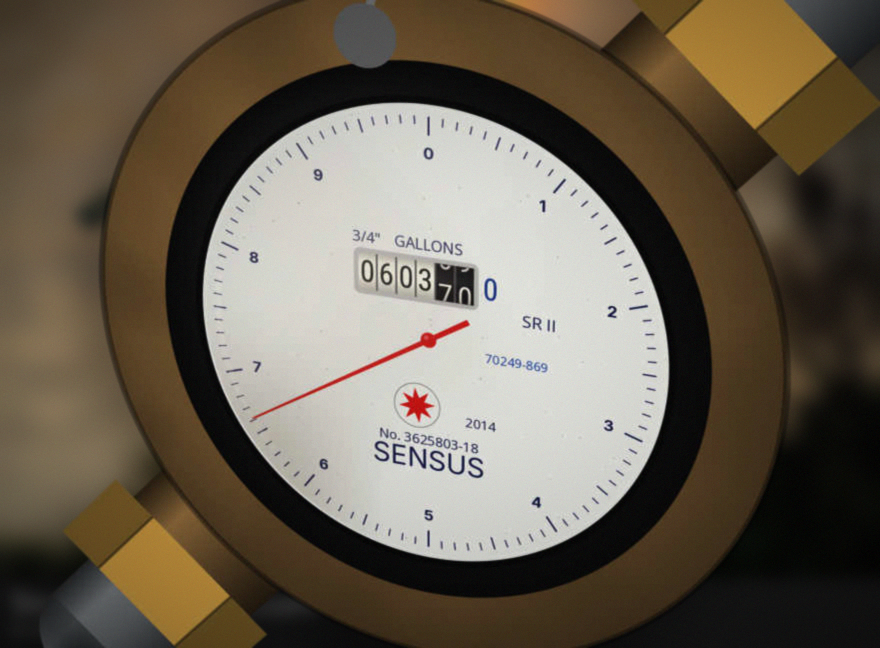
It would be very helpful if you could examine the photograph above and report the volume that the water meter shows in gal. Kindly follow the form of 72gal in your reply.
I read 603696.6gal
